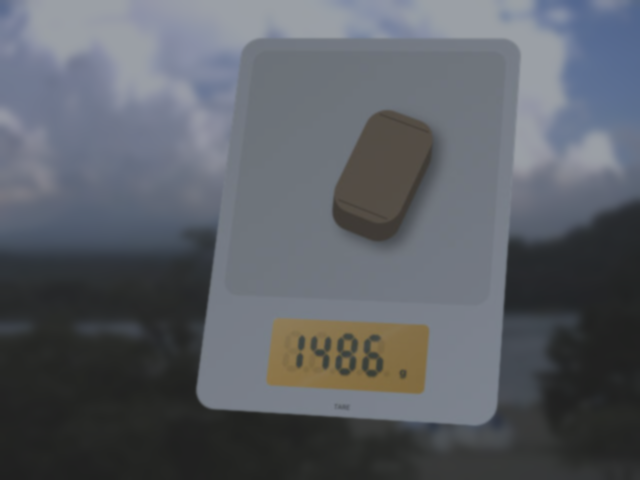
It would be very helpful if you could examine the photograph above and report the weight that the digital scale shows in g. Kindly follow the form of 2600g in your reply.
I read 1486g
